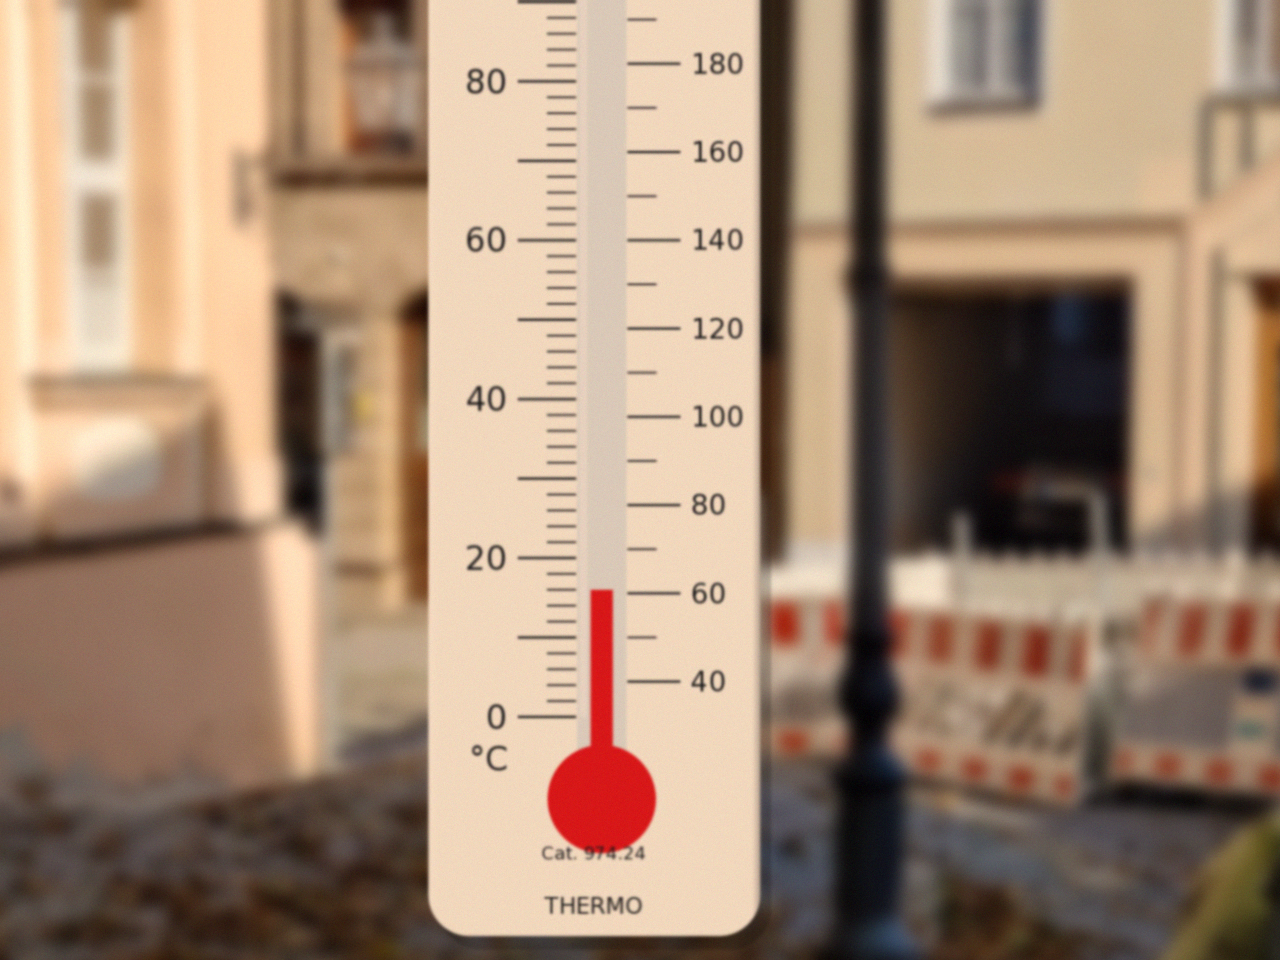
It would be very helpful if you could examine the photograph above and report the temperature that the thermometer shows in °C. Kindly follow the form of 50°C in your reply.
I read 16°C
